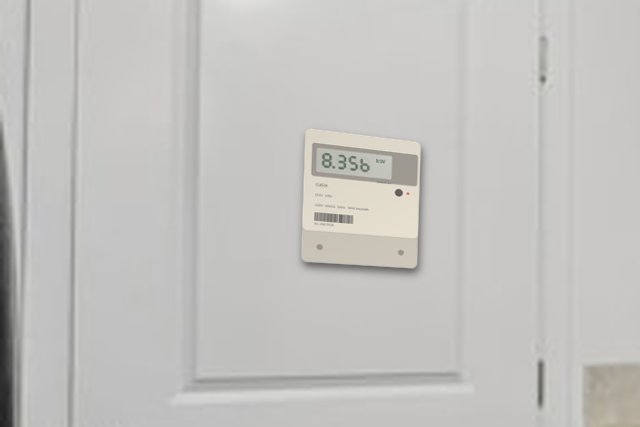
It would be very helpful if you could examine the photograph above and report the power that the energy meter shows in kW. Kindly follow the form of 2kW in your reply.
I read 8.356kW
